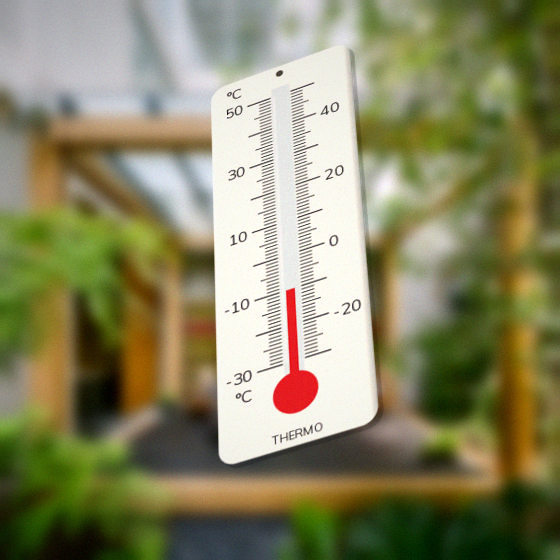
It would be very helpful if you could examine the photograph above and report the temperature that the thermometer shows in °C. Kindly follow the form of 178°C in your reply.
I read -10°C
